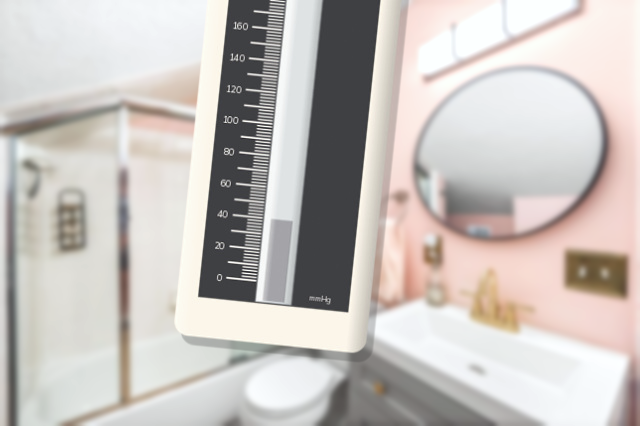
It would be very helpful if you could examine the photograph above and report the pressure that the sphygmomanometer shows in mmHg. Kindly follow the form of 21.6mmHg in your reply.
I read 40mmHg
